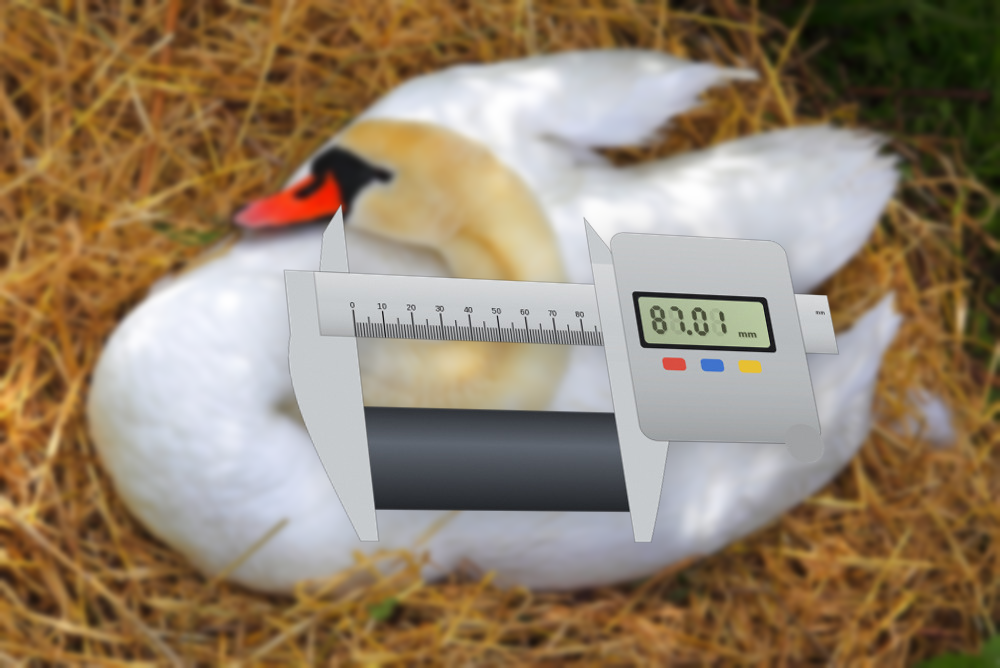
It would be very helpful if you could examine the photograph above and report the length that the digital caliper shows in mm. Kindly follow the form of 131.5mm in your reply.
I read 87.01mm
